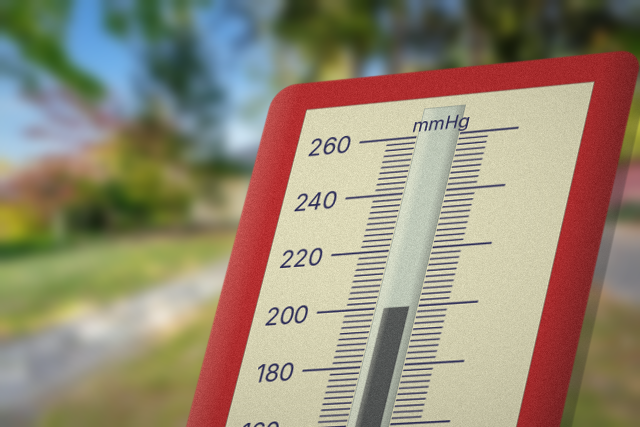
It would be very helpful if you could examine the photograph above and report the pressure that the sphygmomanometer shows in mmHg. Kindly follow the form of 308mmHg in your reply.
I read 200mmHg
